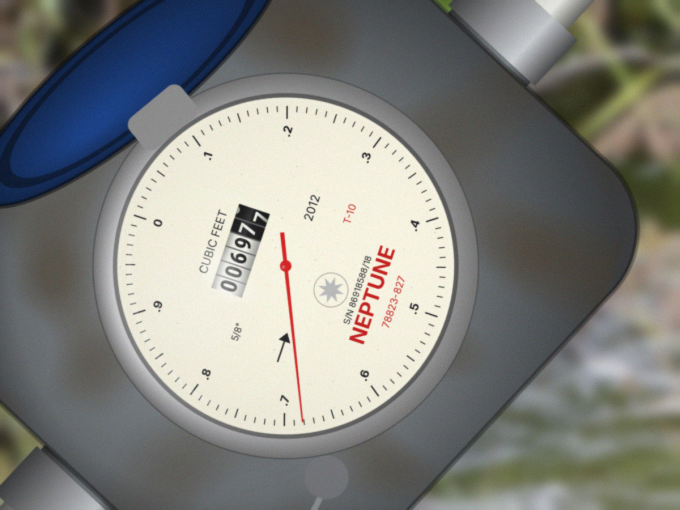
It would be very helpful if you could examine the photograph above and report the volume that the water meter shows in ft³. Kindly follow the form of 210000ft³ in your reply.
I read 6976.68ft³
